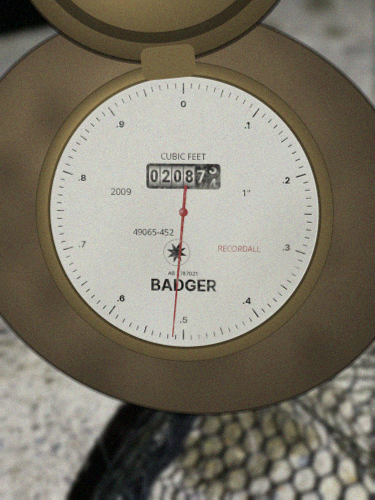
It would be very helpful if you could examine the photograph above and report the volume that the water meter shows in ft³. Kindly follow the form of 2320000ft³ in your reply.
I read 20873.51ft³
